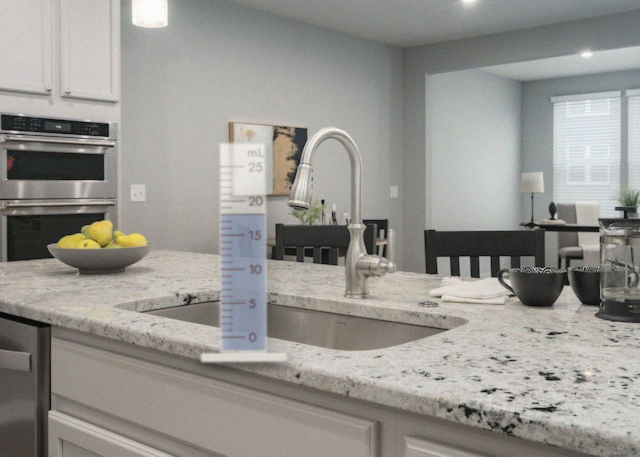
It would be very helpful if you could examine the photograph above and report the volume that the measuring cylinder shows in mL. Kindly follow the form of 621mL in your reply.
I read 18mL
